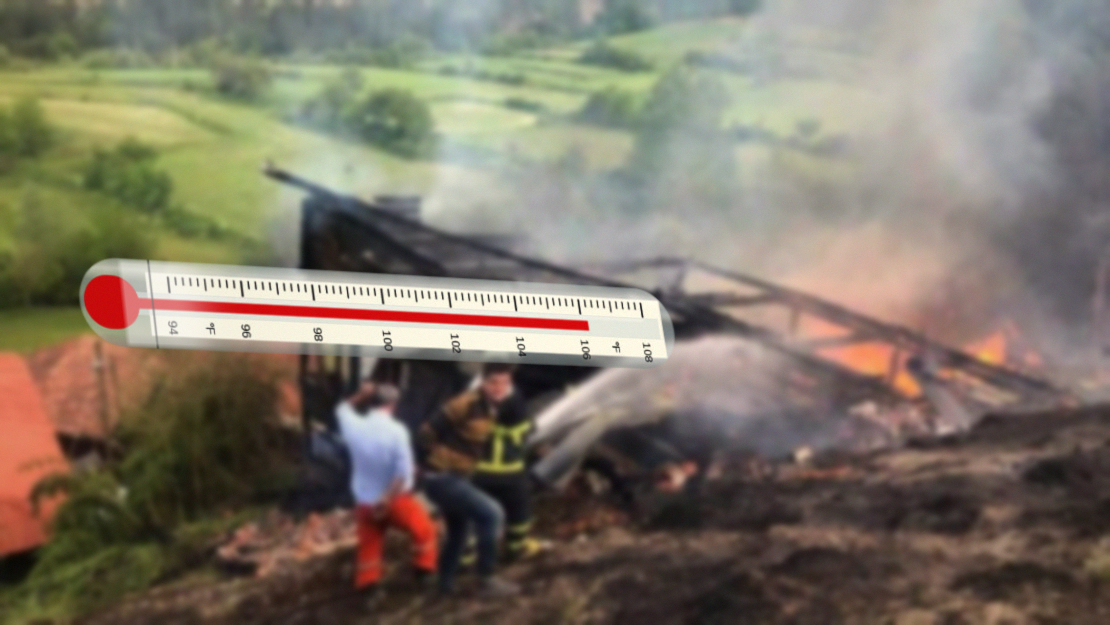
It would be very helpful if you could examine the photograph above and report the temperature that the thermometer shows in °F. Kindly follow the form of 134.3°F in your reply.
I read 106.2°F
